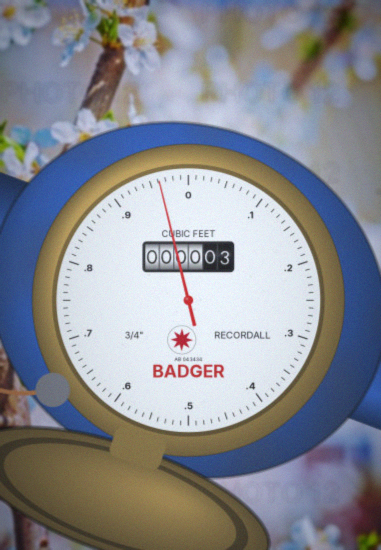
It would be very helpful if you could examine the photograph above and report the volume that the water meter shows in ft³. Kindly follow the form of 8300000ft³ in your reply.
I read 2.96ft³
